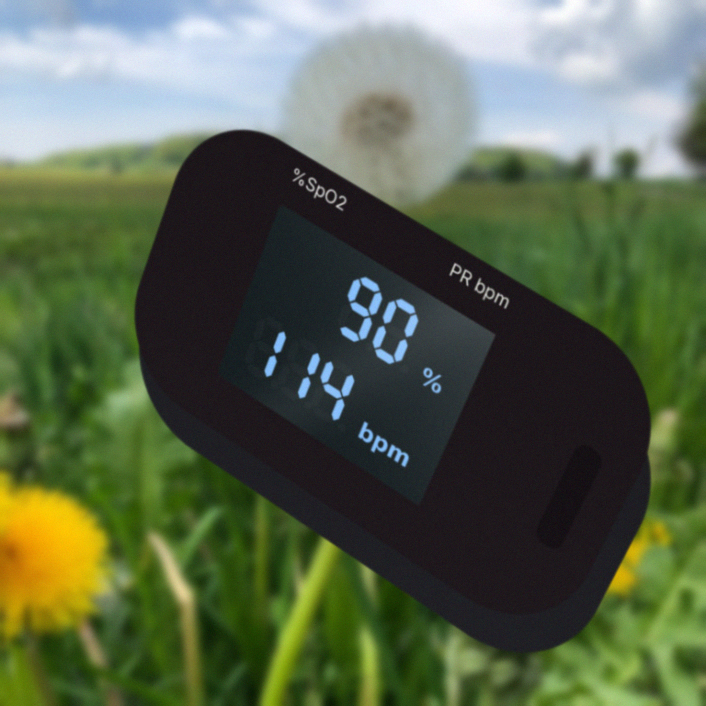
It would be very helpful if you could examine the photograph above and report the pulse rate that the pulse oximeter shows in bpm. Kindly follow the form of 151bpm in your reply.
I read 114bpm
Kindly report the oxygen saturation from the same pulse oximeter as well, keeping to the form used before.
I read 90%
